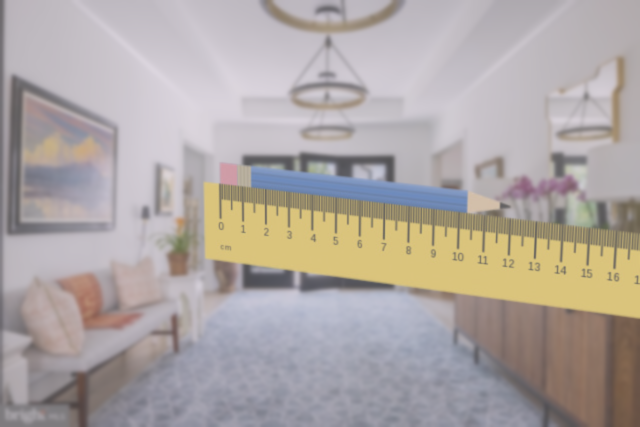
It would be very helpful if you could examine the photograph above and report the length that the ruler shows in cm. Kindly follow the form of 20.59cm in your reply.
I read 12cm
